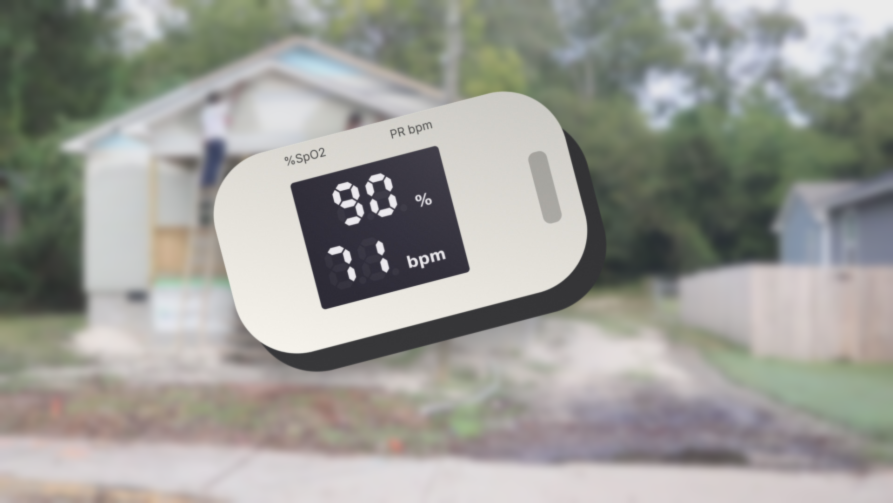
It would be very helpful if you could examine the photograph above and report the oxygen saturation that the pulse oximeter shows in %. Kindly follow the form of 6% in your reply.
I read 90%
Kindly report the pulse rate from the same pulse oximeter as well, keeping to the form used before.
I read 71bpm
